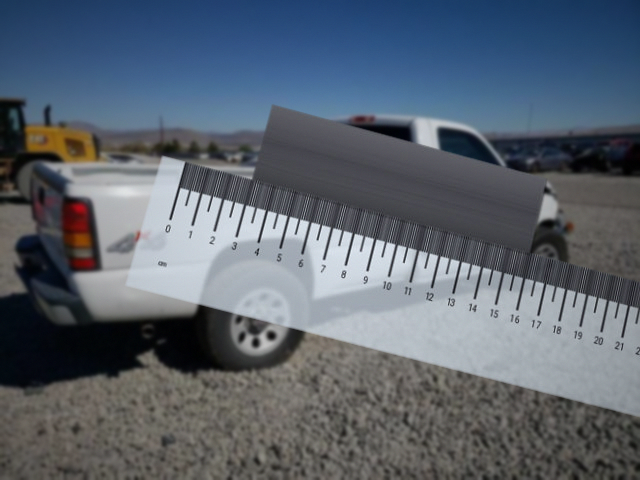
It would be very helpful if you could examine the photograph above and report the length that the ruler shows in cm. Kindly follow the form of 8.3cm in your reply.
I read 13cm
